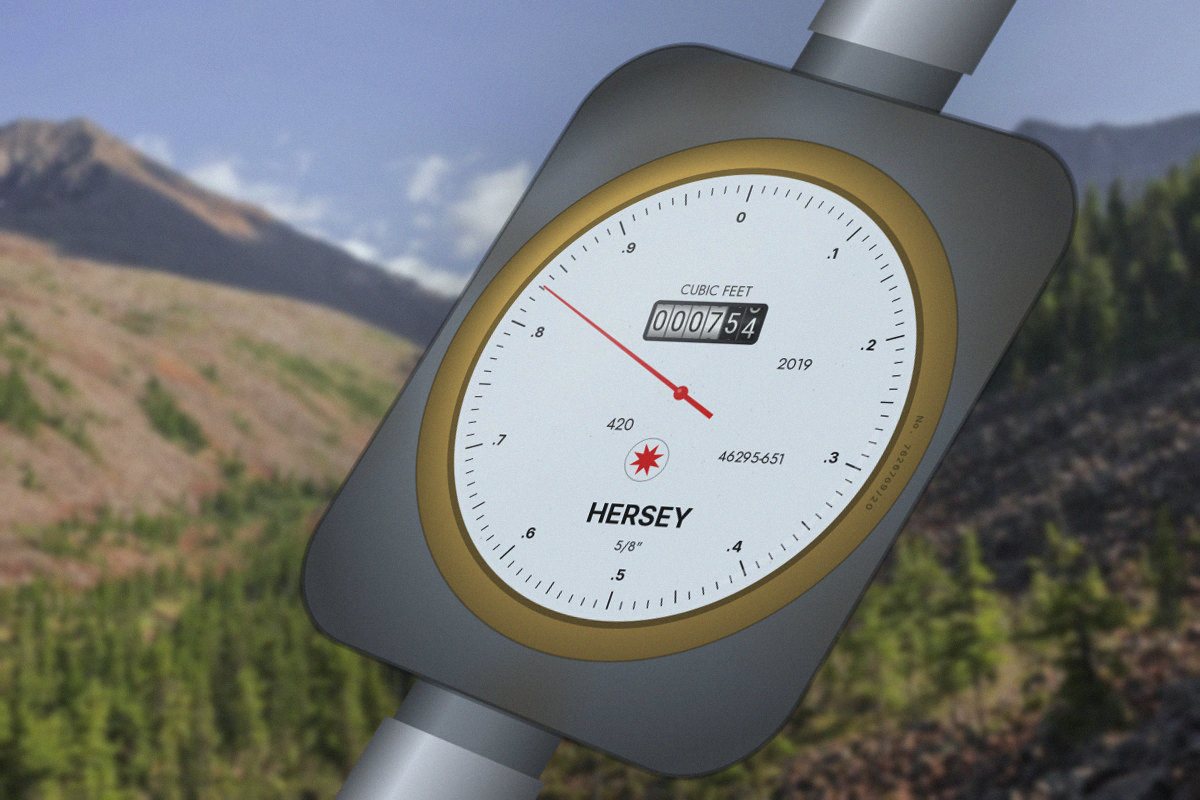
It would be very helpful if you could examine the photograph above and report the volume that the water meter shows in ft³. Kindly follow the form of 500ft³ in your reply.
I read 753.83ft³
